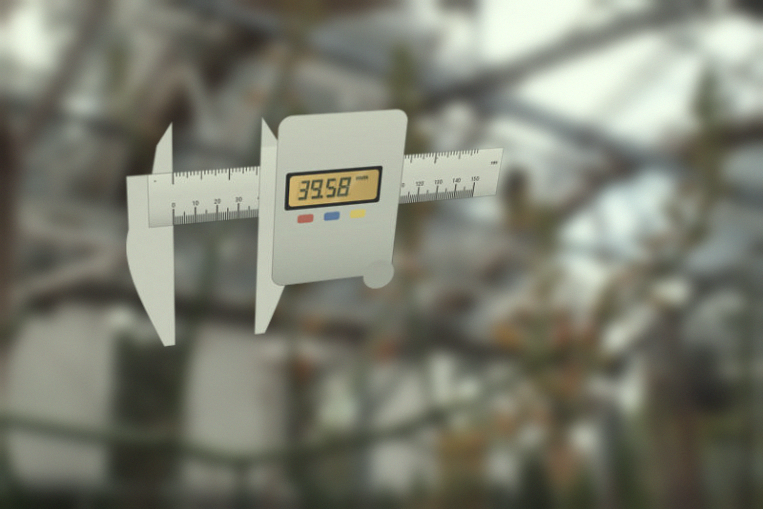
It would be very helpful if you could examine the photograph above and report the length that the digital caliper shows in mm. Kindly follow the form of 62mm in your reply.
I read 39.58mm
